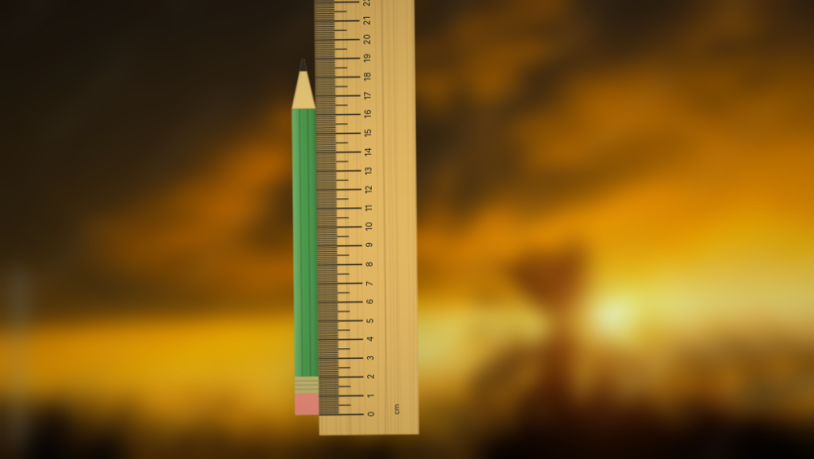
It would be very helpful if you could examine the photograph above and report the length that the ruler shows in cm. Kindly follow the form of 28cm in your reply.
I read 19cm
